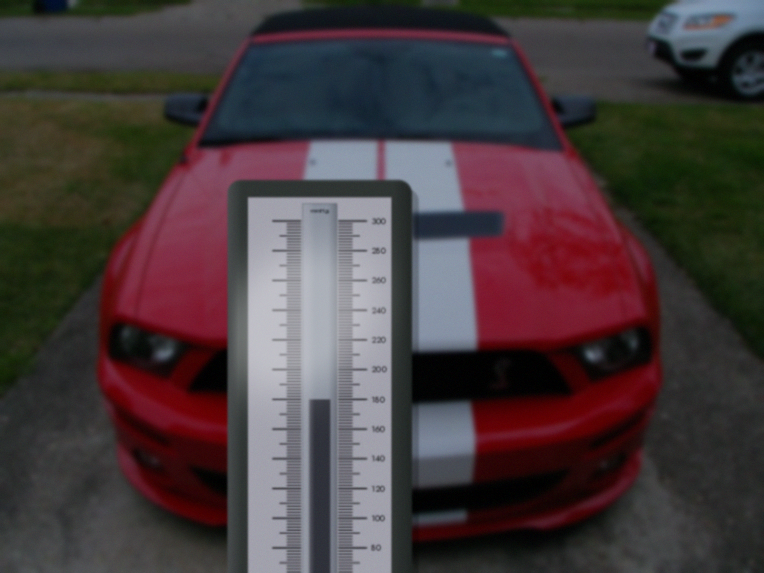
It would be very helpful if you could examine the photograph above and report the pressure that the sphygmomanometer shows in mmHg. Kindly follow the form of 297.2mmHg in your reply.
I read 180mmHg
